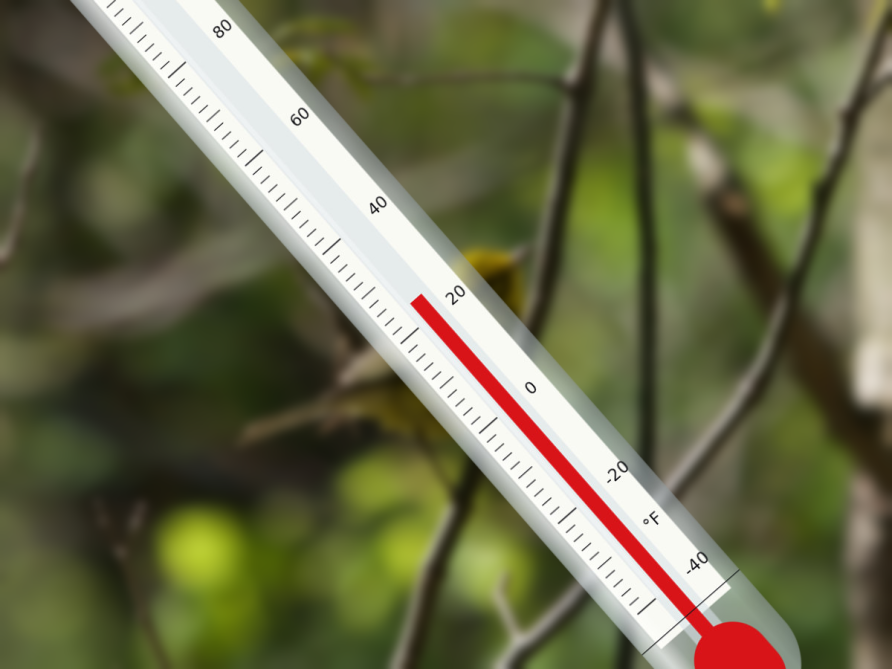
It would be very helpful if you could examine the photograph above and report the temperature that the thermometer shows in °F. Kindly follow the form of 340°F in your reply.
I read 24°F
